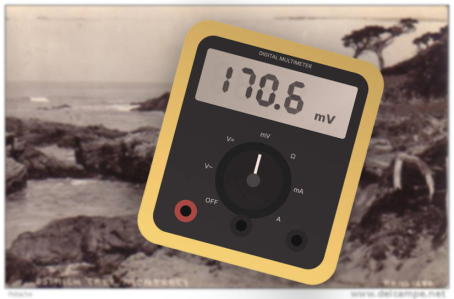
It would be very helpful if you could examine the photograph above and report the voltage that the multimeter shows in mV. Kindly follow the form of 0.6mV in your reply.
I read 170.6mV
